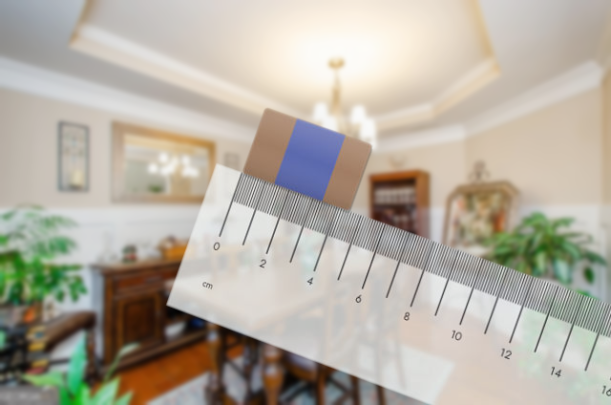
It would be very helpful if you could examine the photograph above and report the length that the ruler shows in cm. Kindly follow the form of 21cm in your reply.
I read 4.5cm
